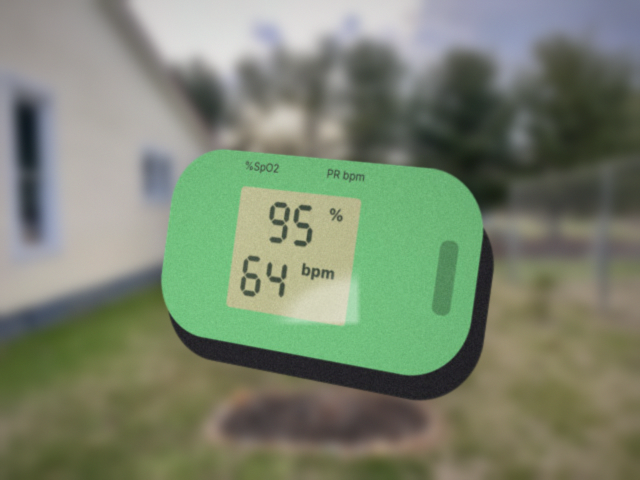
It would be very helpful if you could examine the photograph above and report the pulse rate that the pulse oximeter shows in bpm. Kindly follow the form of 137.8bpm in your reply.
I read 64bpm
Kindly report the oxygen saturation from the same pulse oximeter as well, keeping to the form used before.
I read 95%
